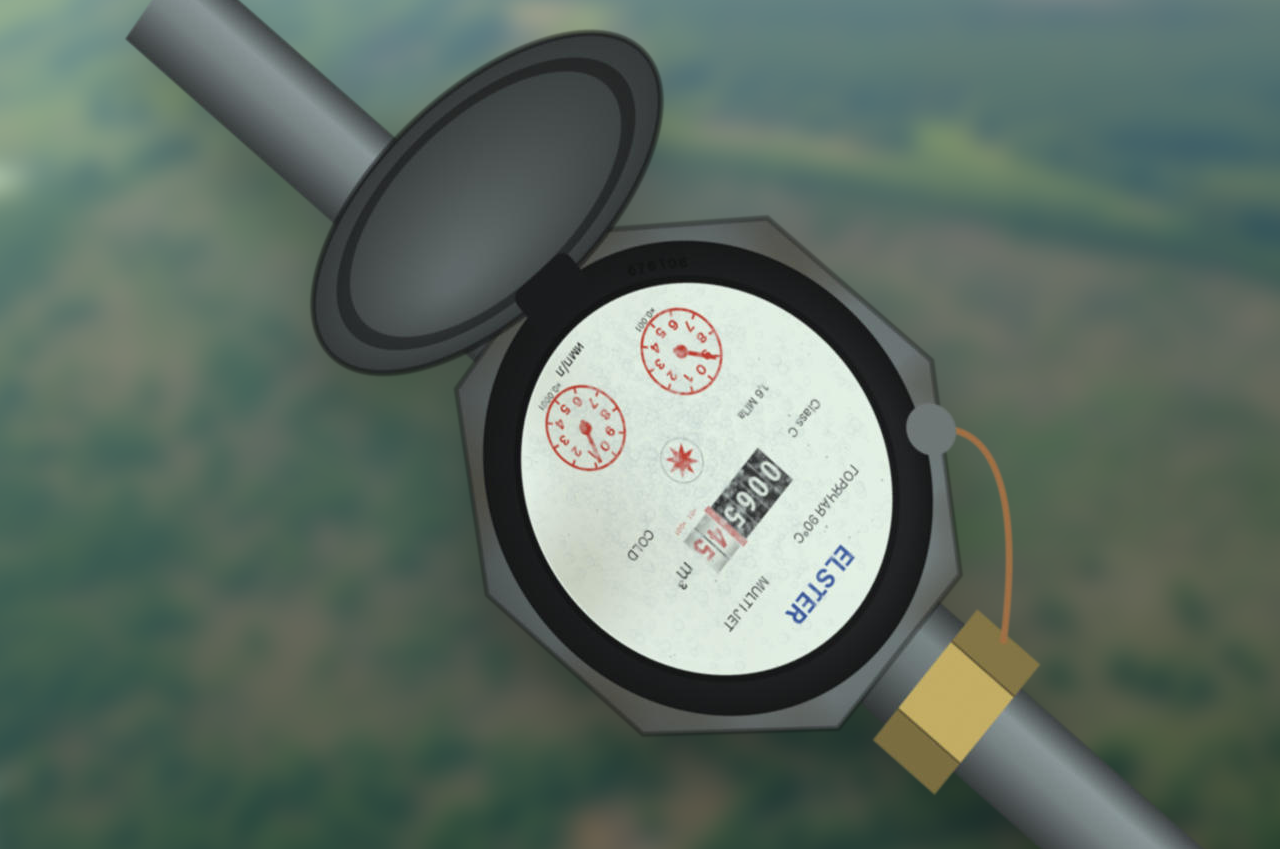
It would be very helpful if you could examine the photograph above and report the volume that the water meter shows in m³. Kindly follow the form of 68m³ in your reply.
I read 65.4490m³
